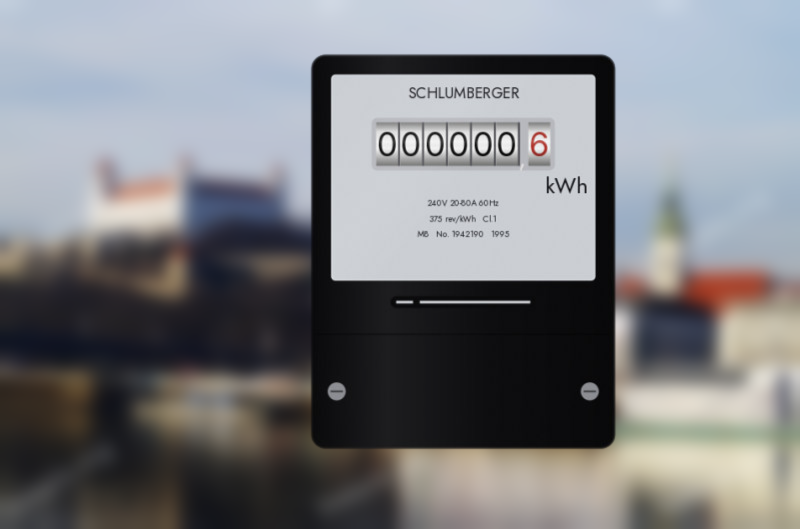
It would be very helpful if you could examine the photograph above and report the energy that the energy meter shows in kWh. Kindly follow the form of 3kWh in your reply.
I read 0.6kWh
